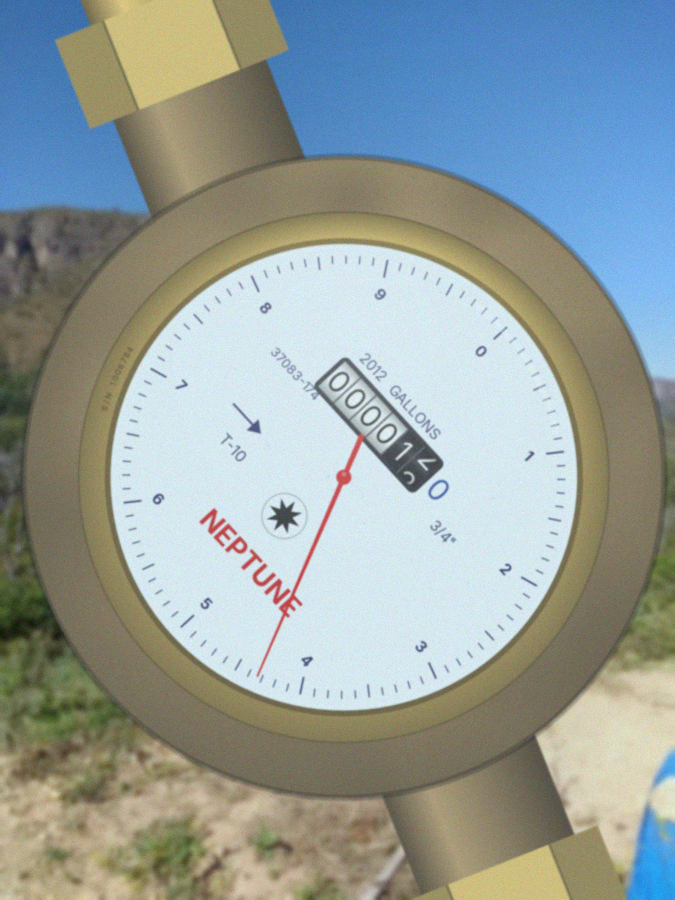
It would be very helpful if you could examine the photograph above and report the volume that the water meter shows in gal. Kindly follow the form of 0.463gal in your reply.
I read 124.3gal
